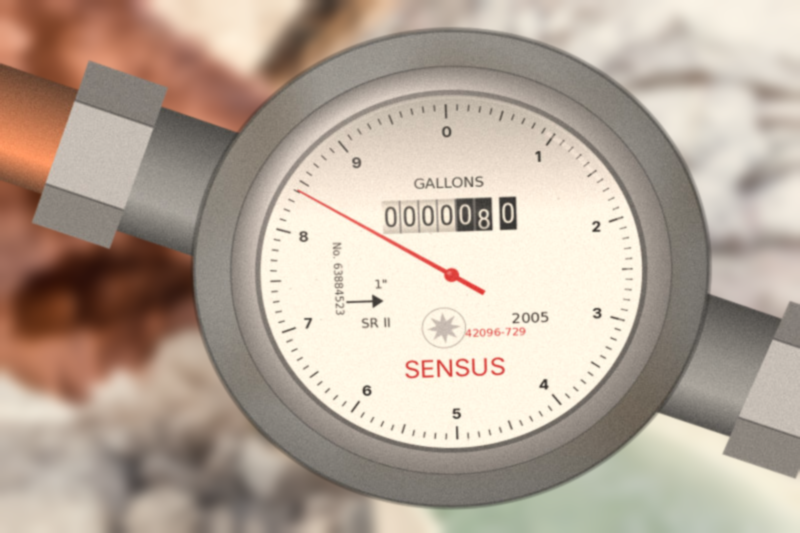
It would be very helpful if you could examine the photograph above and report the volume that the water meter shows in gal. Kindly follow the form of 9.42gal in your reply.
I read 78.4gal
